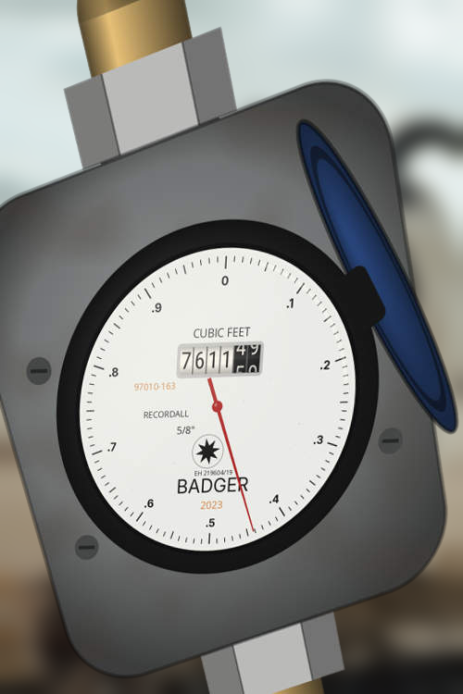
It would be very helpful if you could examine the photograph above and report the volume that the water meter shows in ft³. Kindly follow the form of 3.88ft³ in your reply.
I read 761149.44ft³
